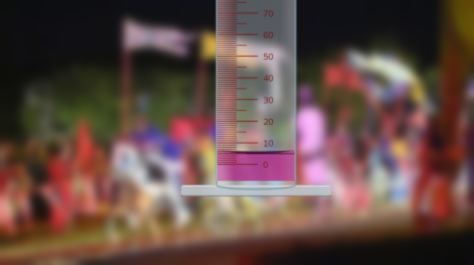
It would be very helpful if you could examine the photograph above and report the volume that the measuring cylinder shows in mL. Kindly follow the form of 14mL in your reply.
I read 5mL
